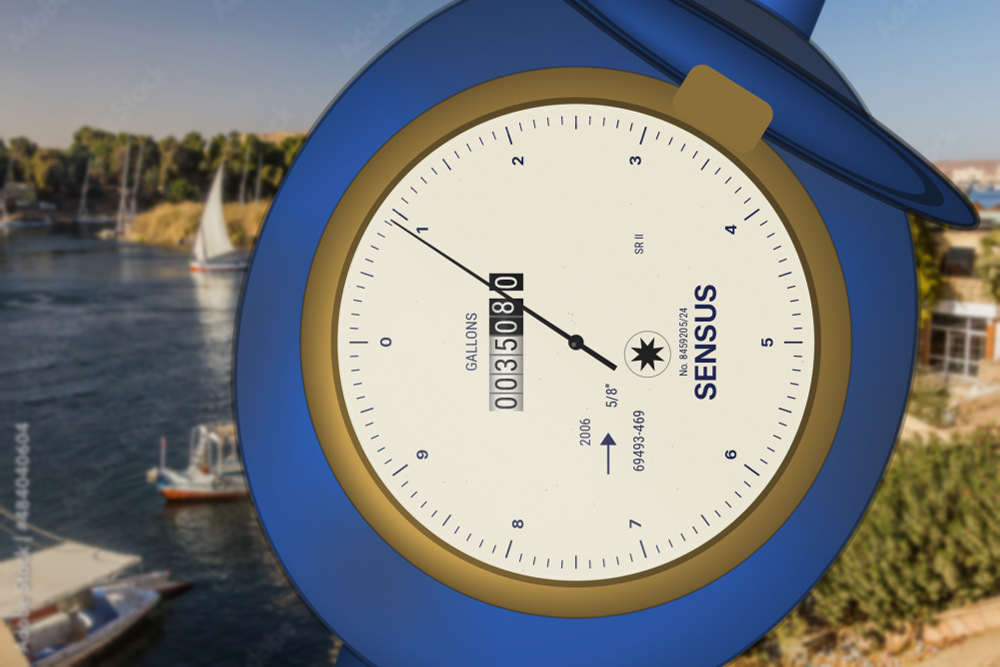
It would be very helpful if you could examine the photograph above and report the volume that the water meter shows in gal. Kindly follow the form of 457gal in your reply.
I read 35080.9gal
